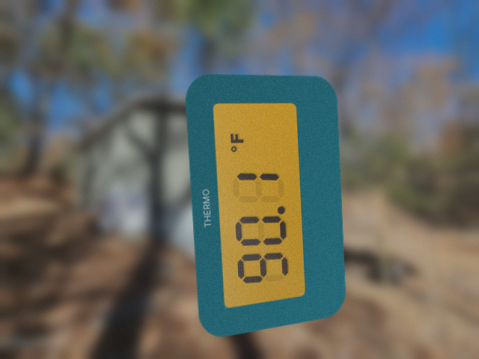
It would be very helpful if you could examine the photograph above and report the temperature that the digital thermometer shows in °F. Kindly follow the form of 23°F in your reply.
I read 90.1°F
